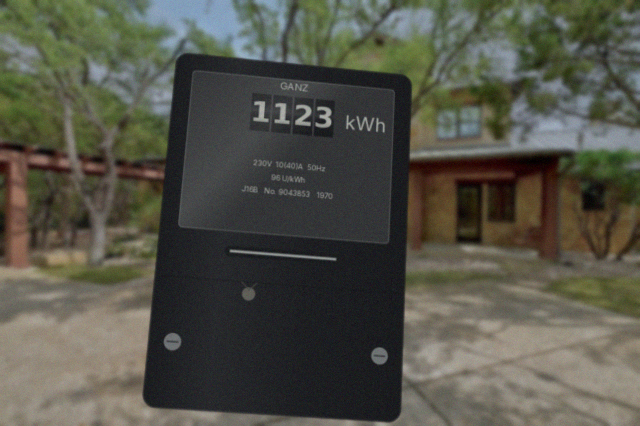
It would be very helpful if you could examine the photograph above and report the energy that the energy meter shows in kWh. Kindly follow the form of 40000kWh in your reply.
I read 1123kWh
